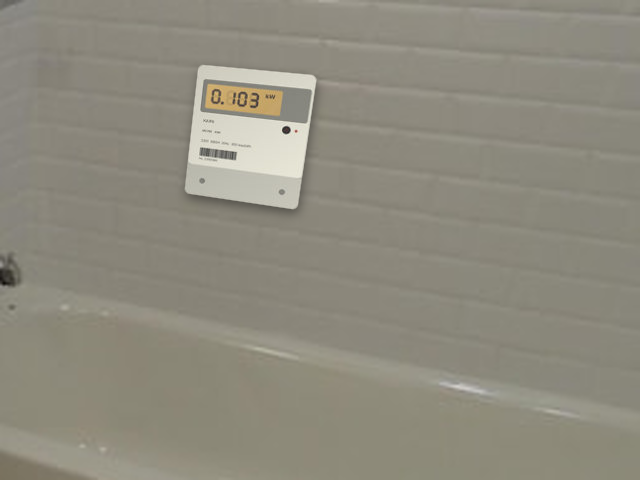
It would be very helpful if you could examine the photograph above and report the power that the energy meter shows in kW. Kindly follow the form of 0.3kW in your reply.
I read 0.103kW
